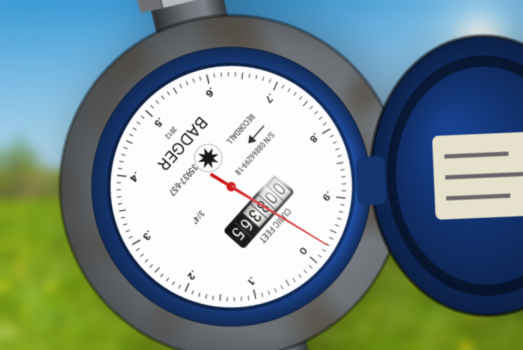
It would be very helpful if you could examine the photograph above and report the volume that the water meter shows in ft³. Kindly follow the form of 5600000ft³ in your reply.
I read 8364.97ft³
